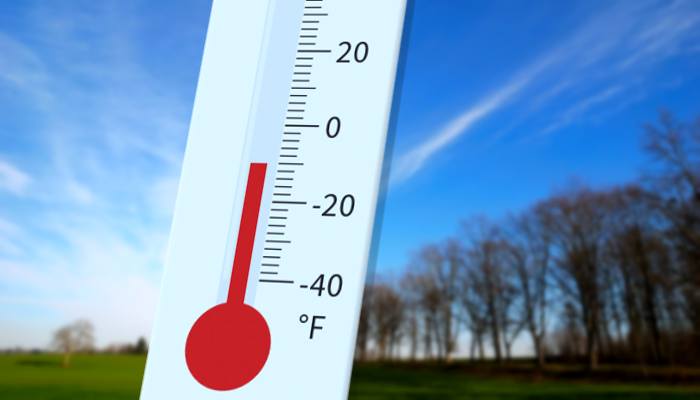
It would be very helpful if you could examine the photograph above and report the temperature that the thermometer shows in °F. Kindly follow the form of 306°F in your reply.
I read -10°F
